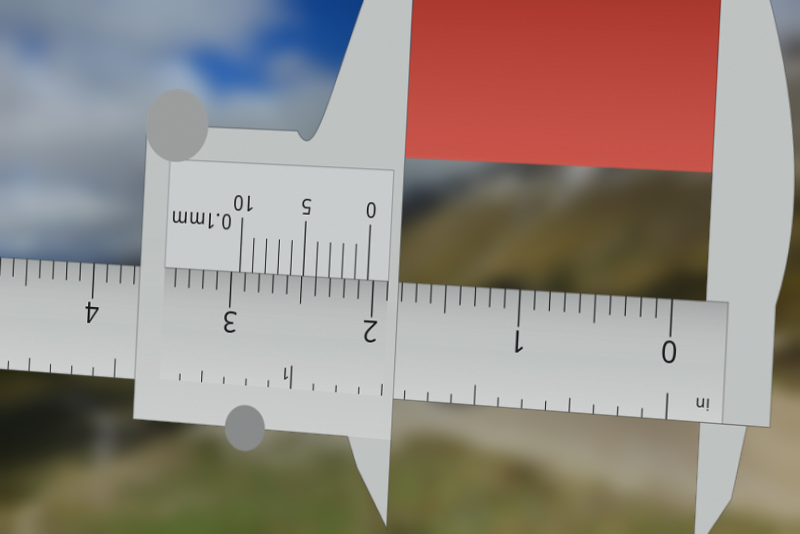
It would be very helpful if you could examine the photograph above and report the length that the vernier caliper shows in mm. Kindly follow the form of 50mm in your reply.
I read 20.4mm
